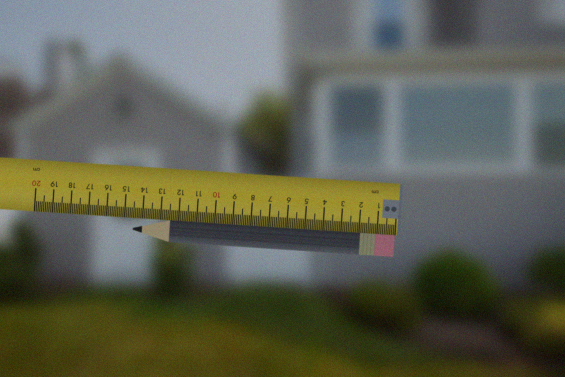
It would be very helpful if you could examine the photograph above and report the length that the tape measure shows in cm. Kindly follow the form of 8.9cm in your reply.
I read 14.5cm
